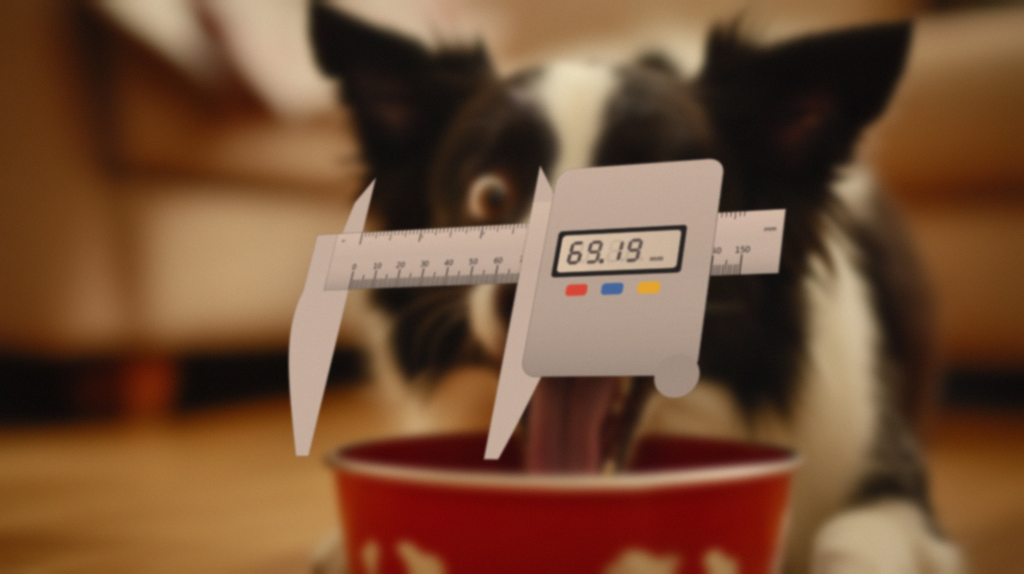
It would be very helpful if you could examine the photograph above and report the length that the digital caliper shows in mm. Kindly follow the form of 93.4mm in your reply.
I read 69.19mm
